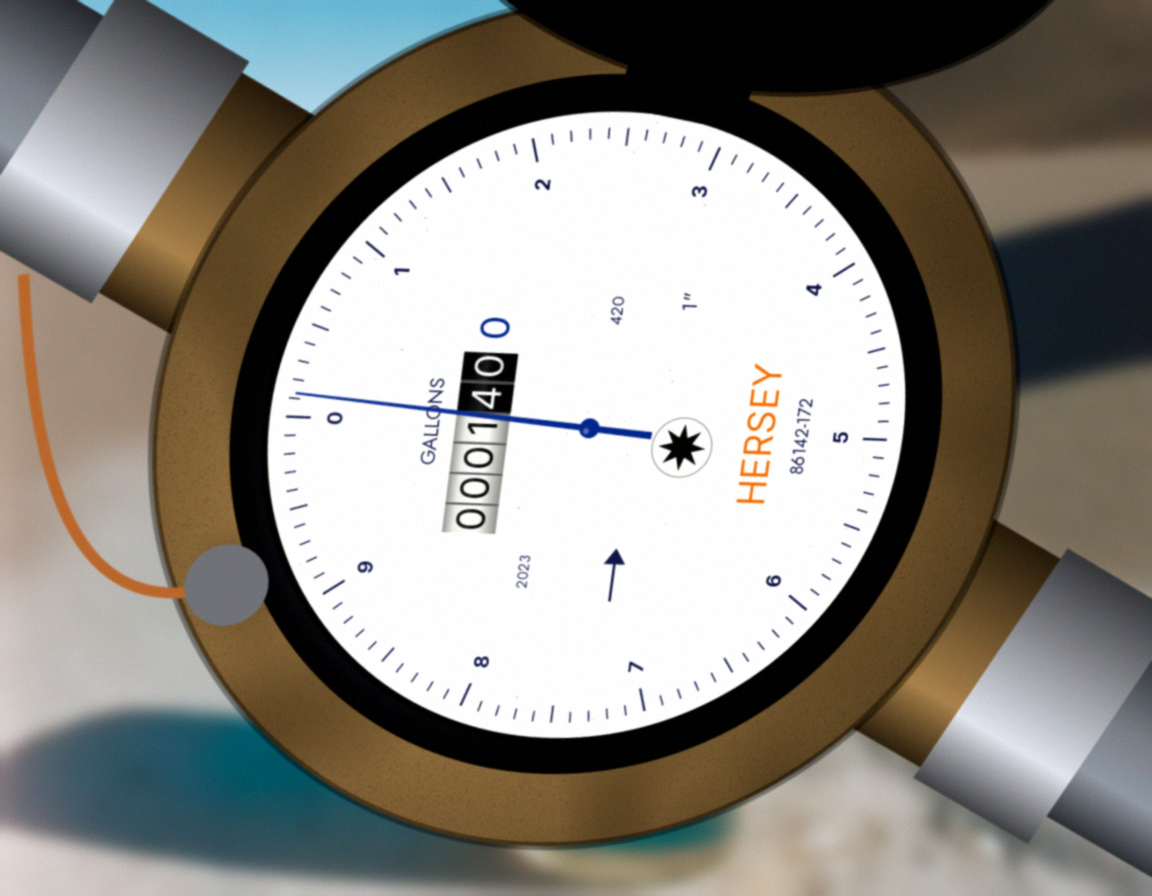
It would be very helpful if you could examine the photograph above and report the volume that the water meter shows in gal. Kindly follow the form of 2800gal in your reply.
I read 1400.1gal
